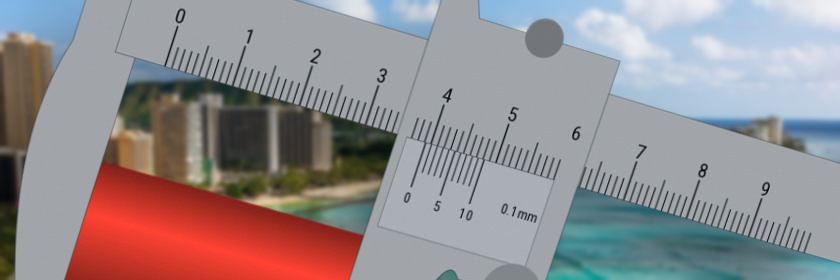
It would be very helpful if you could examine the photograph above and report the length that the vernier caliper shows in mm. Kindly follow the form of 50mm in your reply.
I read 39.2mm
